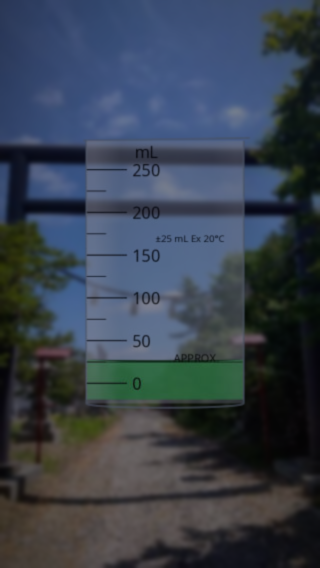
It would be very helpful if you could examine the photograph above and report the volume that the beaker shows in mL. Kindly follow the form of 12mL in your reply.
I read 25mL
